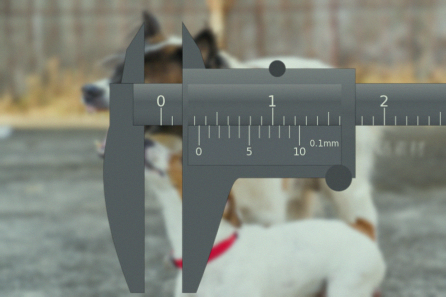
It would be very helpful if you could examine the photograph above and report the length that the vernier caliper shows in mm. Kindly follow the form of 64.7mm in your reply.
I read 3.4mm
